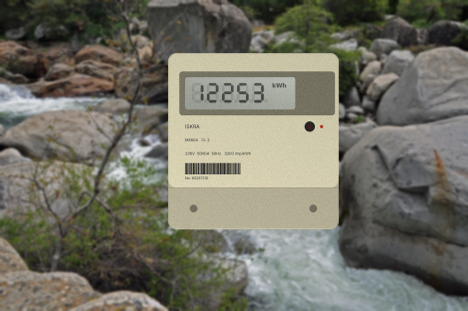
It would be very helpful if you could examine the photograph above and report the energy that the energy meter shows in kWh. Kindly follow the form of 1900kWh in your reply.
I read 12253kWh
